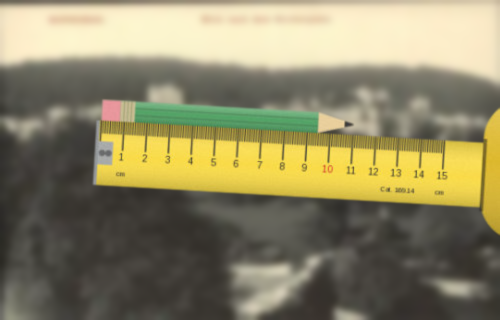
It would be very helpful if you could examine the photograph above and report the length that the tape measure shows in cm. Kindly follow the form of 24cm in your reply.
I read 11cm
